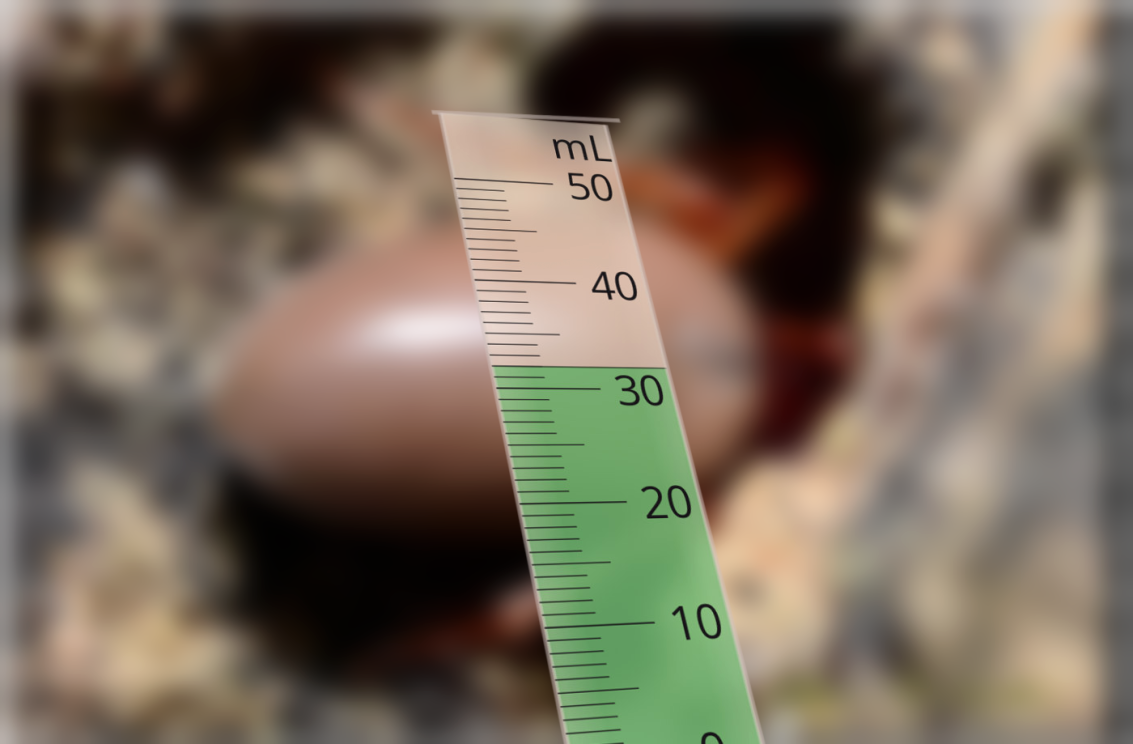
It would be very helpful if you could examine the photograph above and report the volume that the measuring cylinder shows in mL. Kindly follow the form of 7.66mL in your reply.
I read 32mL
